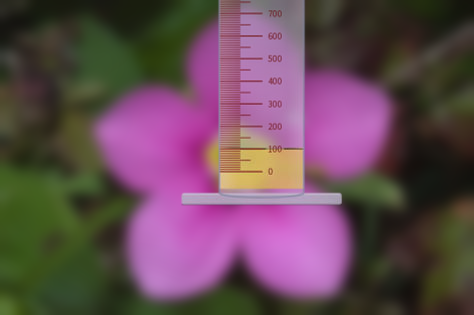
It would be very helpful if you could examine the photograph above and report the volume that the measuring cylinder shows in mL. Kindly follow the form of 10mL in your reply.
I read 100mL
